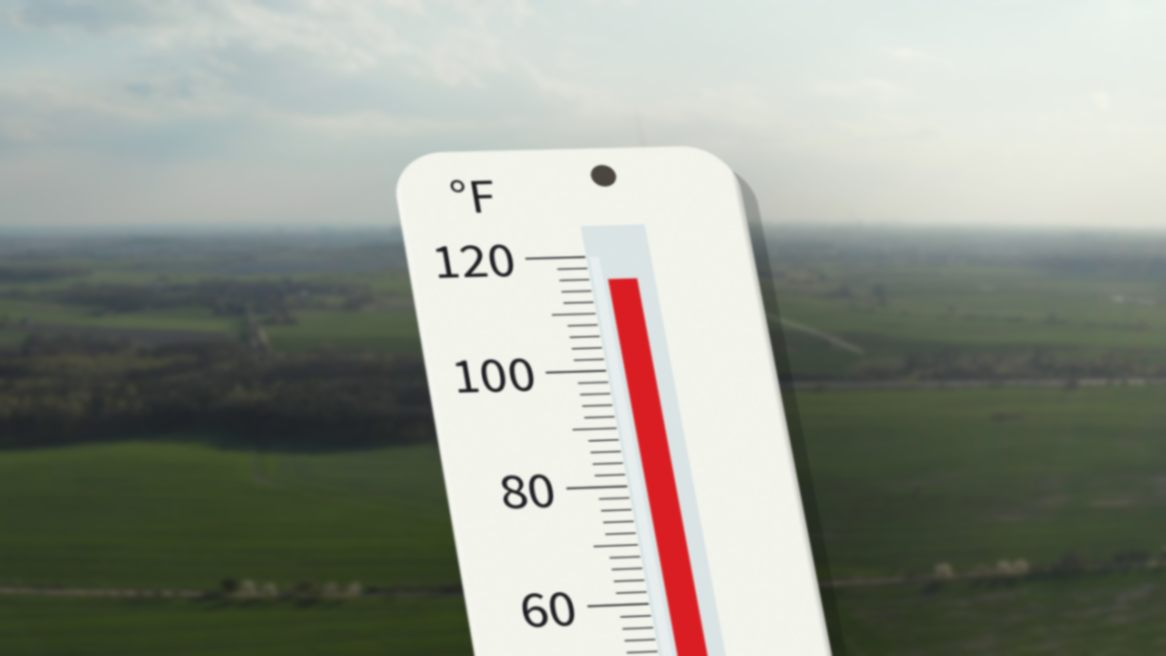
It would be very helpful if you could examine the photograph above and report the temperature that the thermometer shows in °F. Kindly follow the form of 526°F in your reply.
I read 116°F
